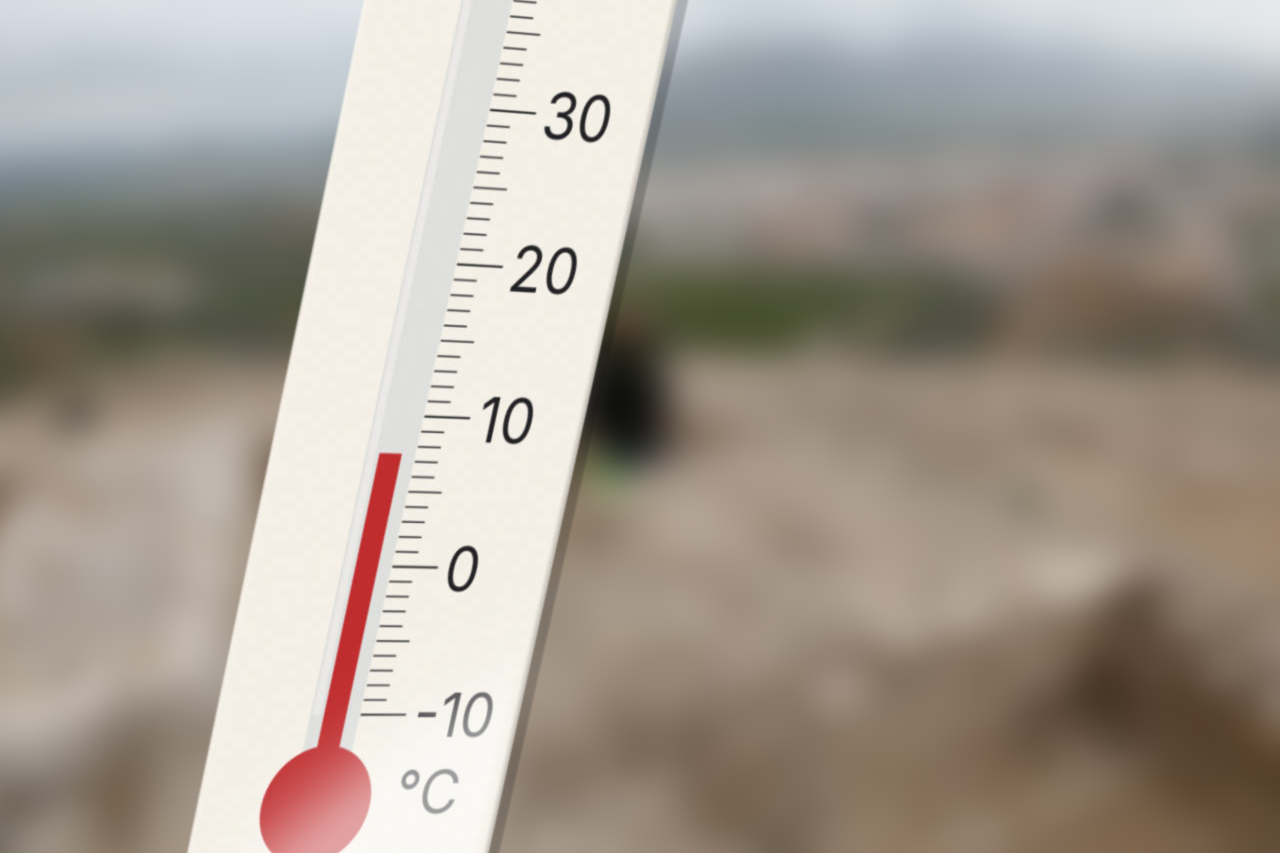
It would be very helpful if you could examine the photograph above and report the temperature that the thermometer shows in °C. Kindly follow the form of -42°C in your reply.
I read 7.5°C
